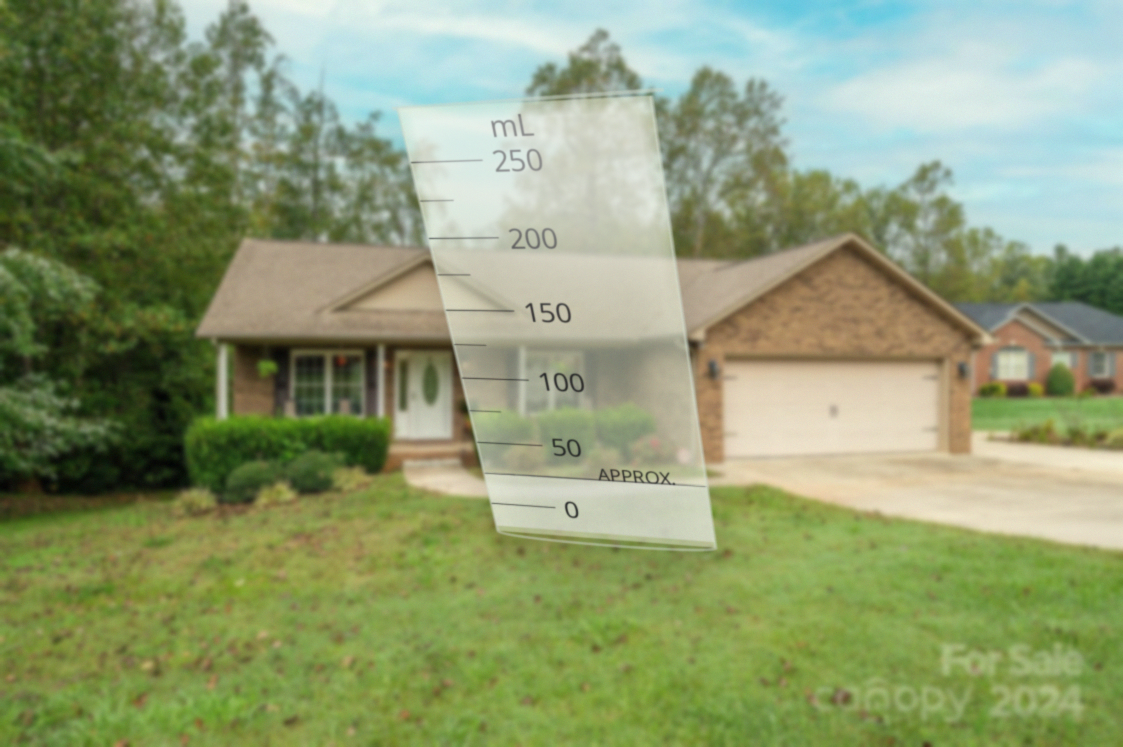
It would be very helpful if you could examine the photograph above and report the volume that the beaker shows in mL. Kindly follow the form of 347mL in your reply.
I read 25mL
